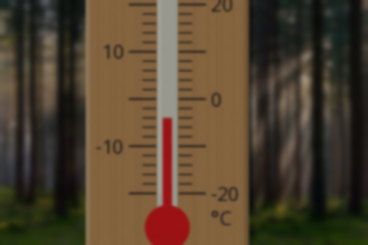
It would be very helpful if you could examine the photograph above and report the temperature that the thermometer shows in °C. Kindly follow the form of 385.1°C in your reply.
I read -4°C
